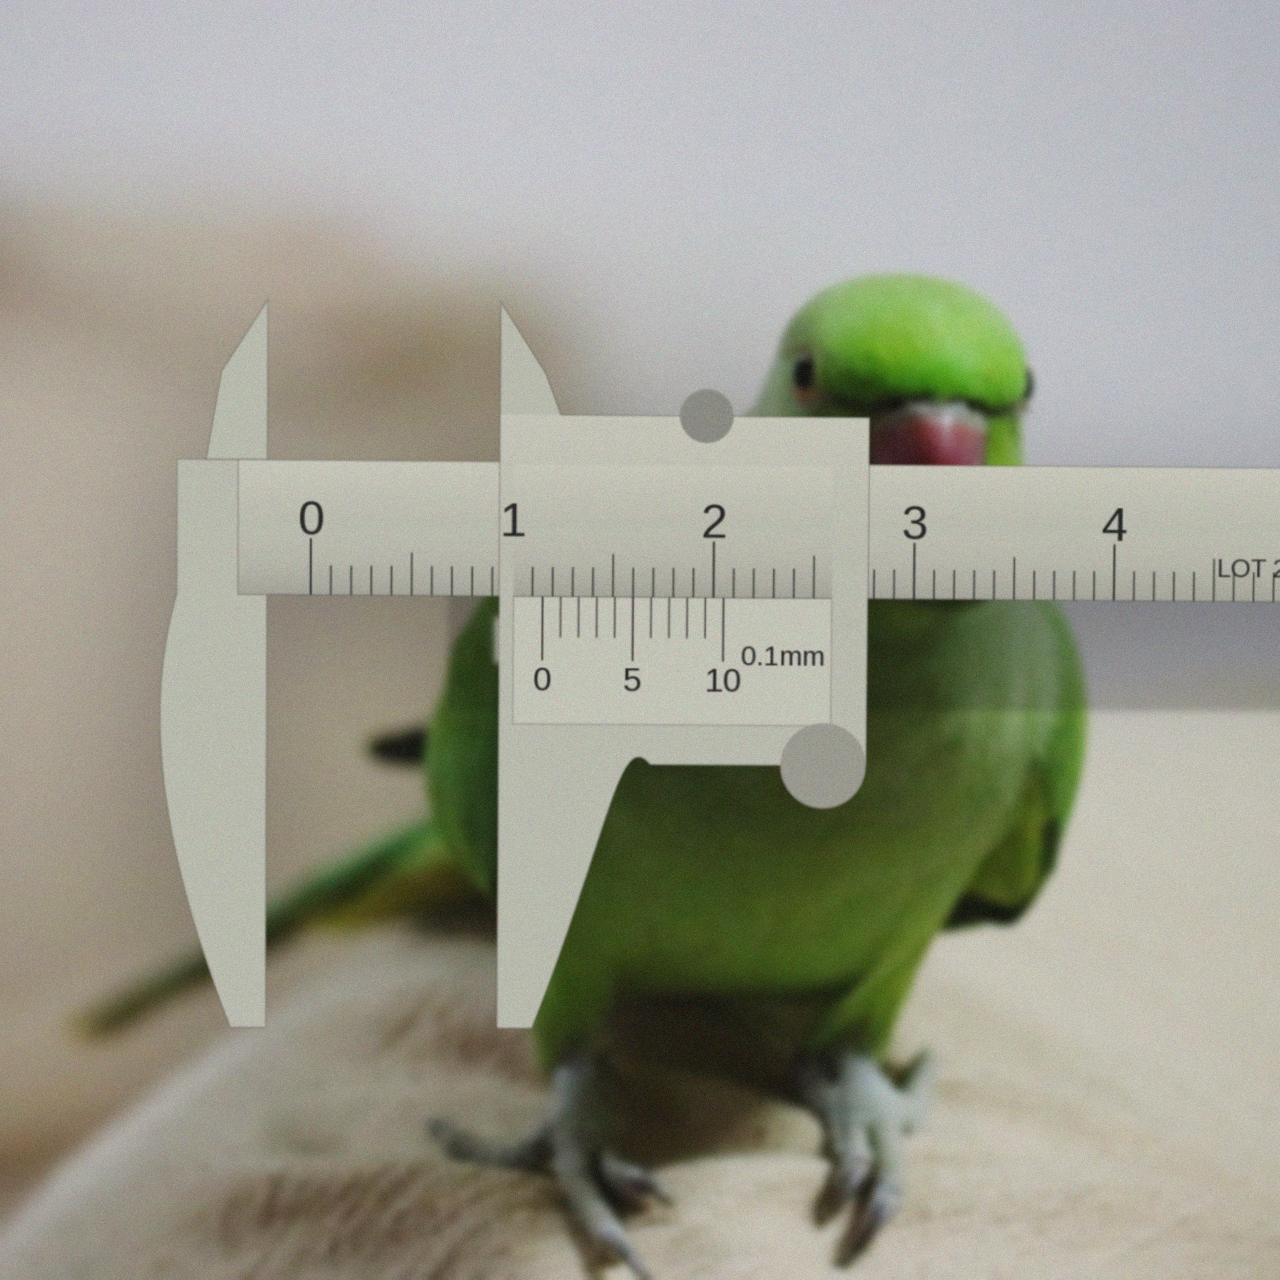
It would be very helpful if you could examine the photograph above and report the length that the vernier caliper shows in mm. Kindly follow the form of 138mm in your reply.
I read 11.5mm
